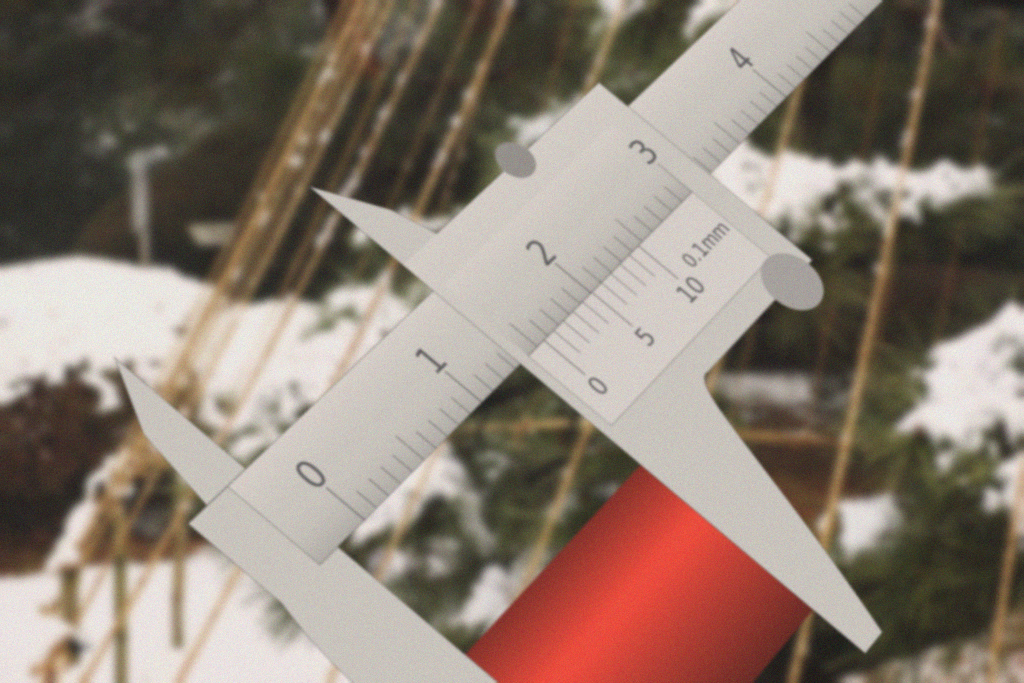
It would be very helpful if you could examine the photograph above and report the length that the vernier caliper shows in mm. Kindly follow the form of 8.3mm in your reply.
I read 15.6mm
